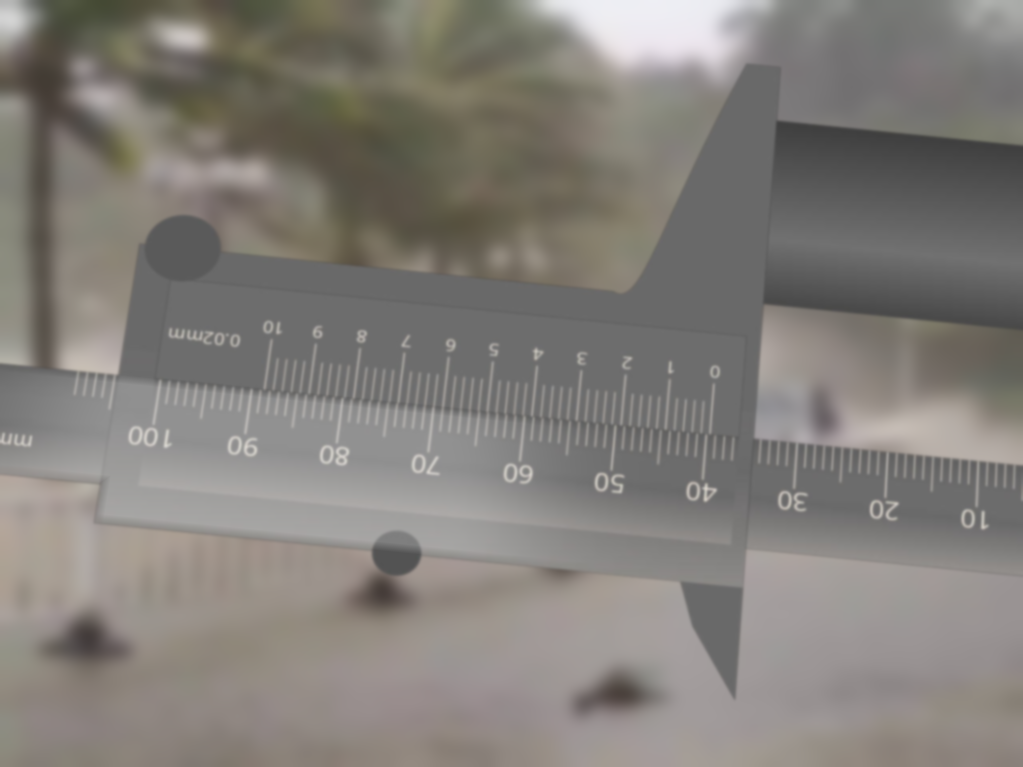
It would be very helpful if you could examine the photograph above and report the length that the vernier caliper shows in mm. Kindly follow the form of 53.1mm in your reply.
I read 39.6mm
